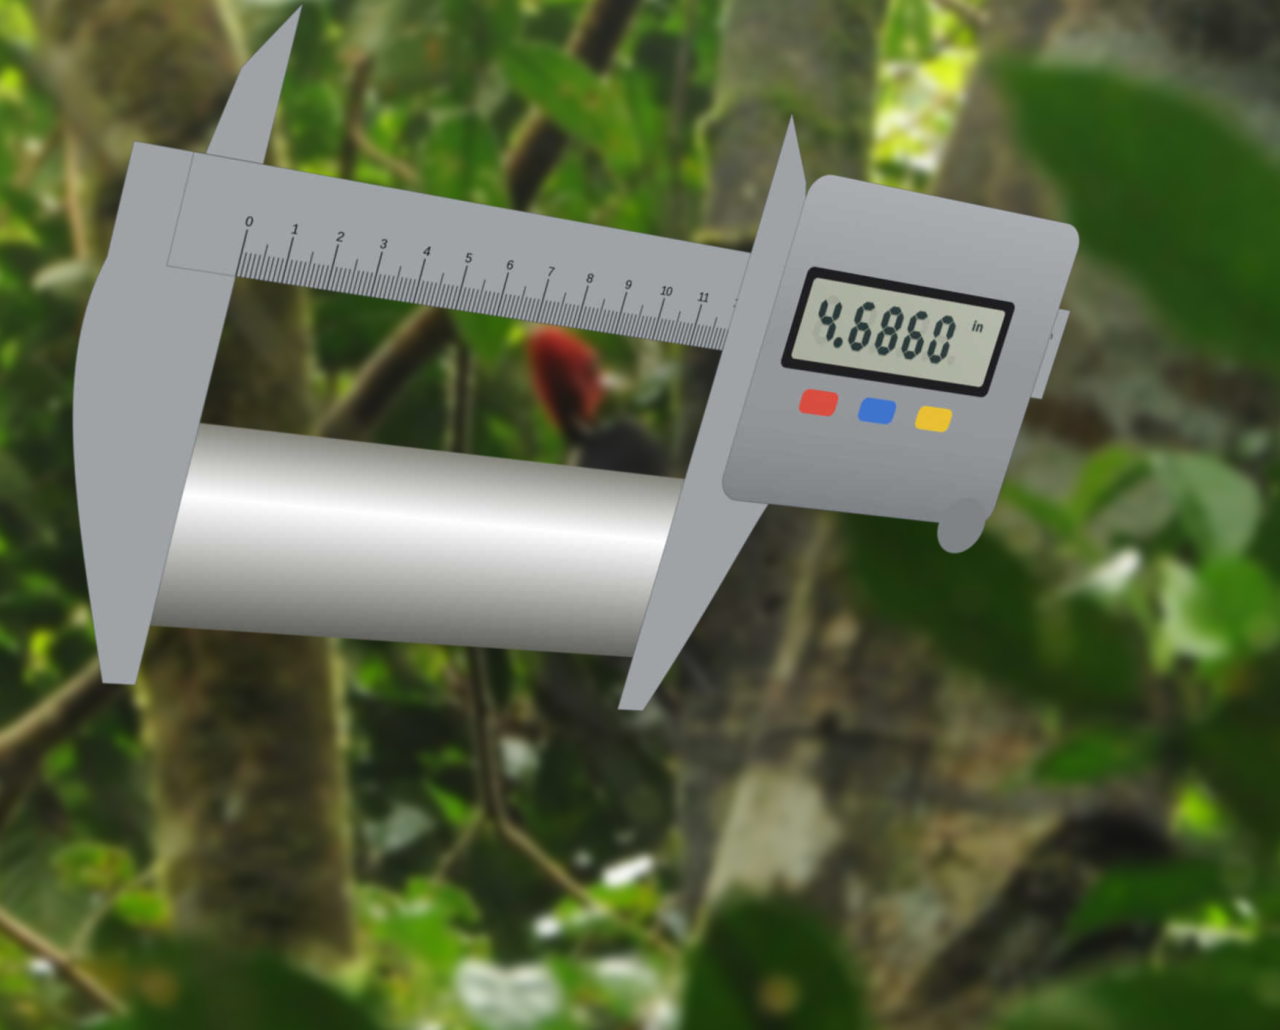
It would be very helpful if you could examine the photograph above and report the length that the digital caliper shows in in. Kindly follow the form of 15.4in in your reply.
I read 4.6860in
